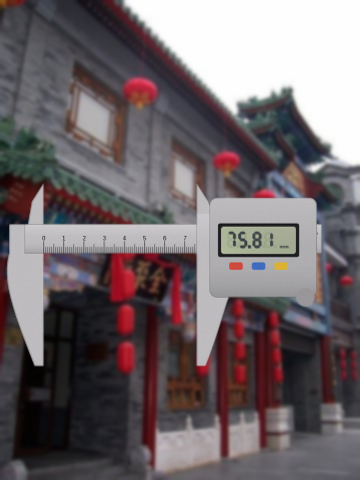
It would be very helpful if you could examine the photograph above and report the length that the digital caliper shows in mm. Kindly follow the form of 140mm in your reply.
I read 75.81mm
